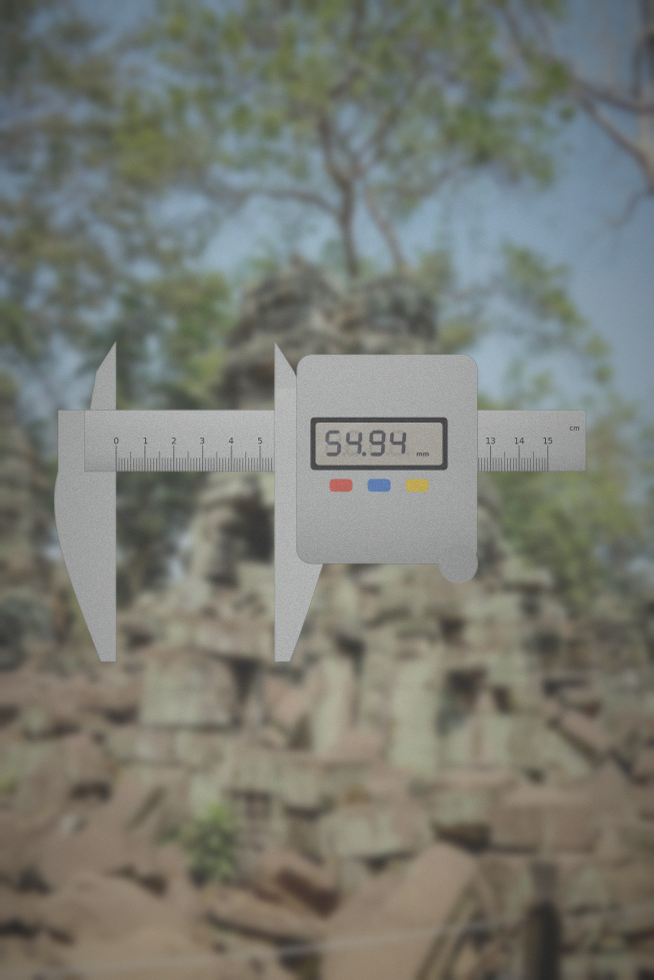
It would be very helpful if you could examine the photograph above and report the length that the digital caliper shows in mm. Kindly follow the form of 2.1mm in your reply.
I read 54.94mm
